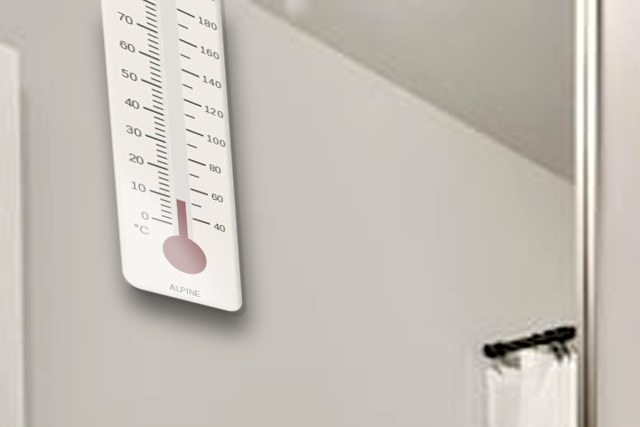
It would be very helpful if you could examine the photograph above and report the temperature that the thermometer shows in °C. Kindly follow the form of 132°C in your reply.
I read 10°C
